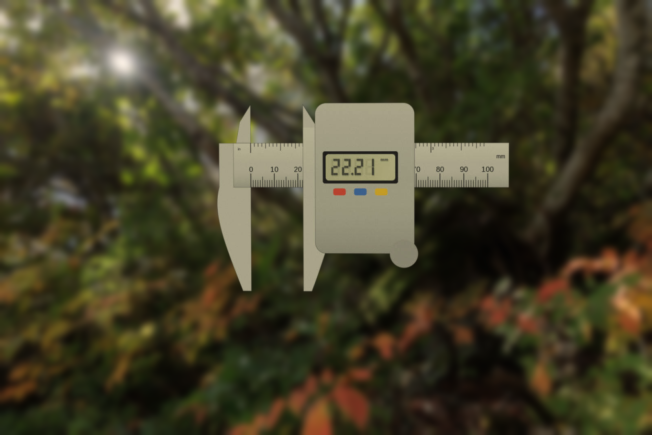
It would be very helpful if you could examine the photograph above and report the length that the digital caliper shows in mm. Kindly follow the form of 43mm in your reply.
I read 22.21mm
